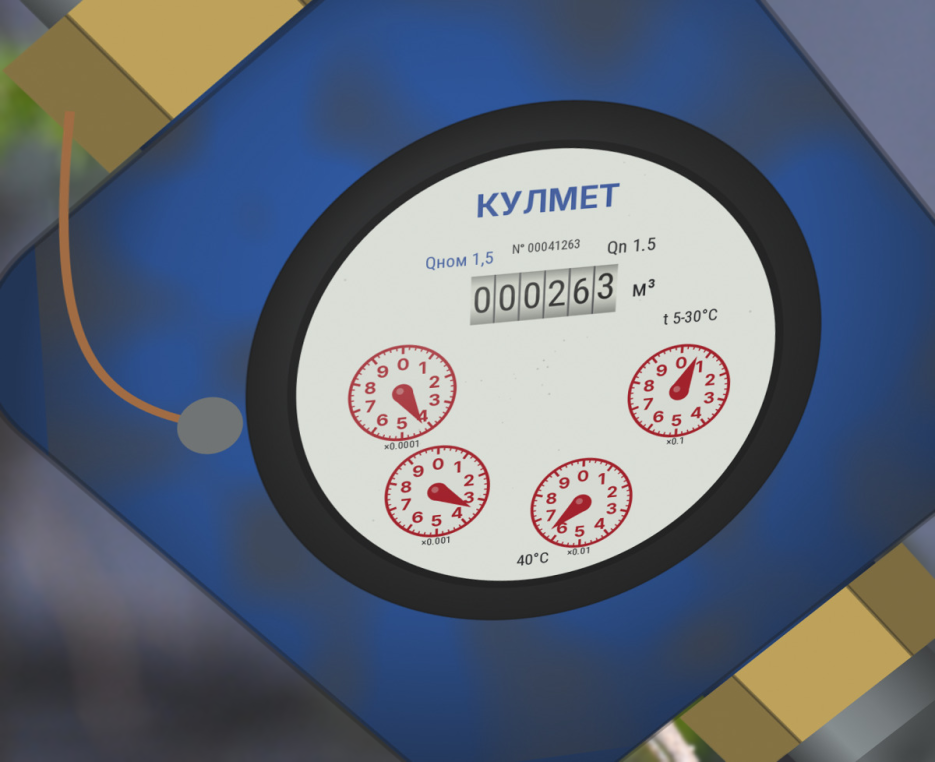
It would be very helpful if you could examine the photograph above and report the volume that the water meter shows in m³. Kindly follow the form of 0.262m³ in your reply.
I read 263.0634m³
